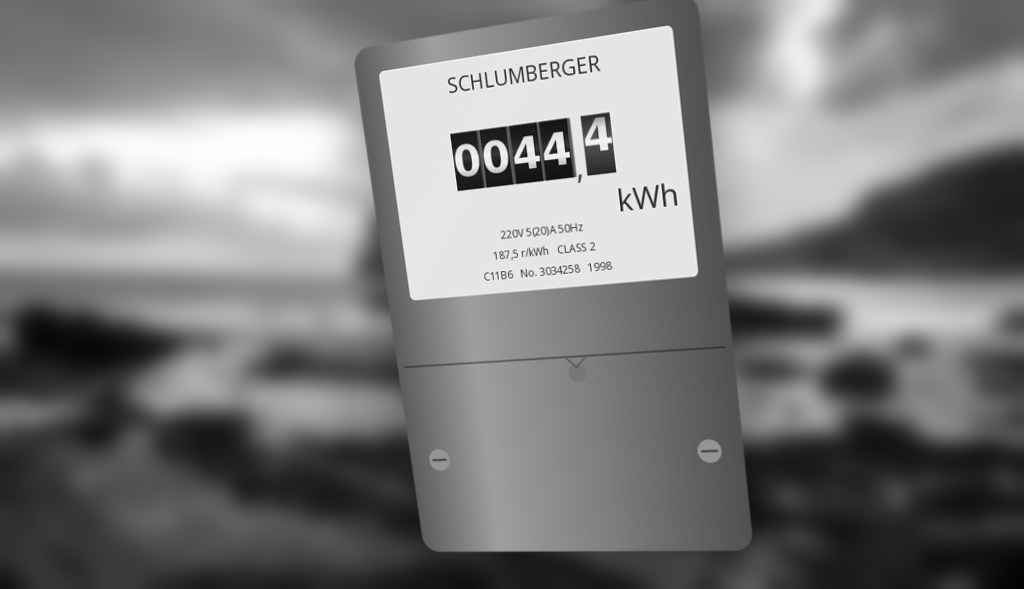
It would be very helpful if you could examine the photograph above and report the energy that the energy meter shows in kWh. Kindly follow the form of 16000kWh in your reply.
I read 44.4kWh
